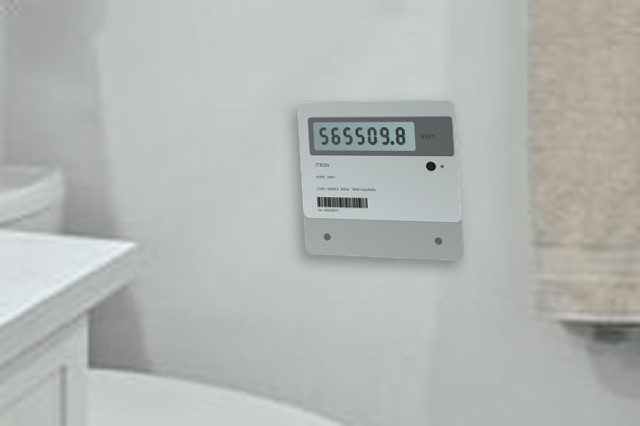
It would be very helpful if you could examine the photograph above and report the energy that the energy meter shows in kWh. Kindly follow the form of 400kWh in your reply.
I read 565509.8kWh
